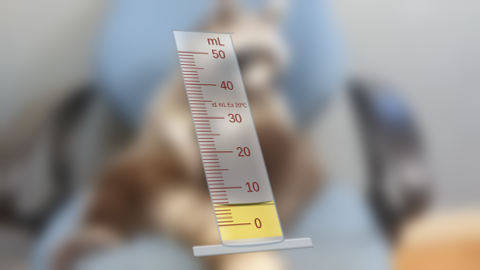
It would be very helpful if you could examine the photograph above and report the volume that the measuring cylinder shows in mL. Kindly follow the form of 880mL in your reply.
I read 5mL
